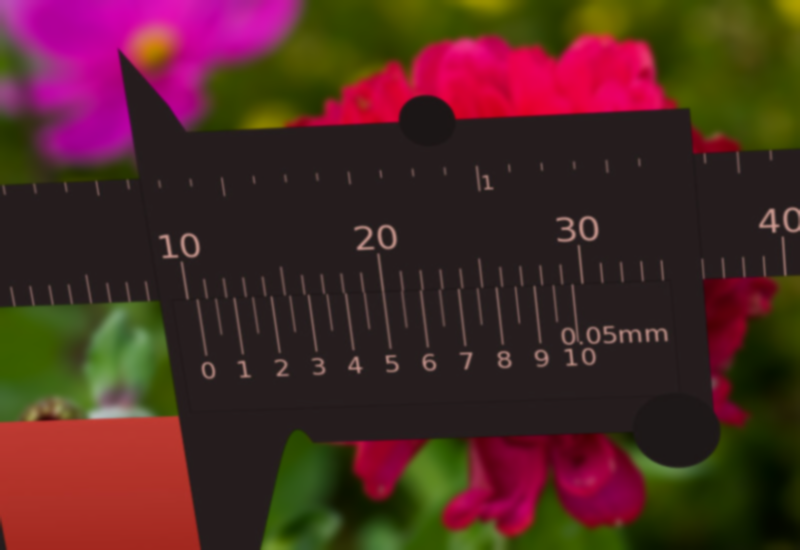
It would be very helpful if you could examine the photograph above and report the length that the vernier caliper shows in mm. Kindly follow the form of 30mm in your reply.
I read 10.5mm
